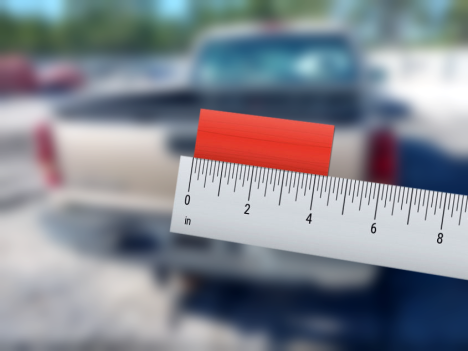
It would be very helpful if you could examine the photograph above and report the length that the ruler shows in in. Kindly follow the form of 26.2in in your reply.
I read 4.375in
